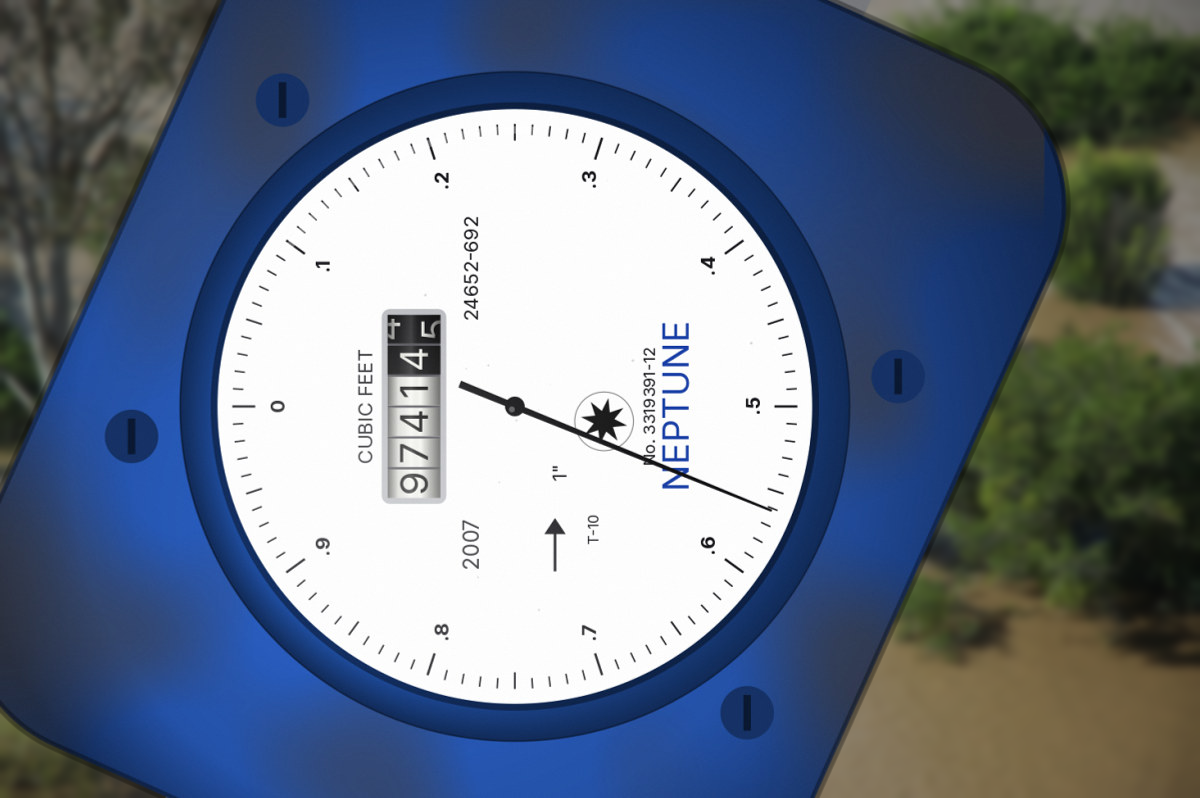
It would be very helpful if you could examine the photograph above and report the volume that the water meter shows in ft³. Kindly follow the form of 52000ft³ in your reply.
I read 974144.56ft³
